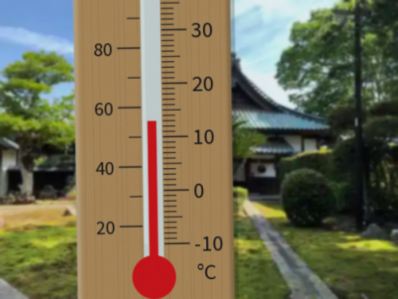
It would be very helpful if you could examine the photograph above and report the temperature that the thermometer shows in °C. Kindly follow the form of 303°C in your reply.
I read 13°C
